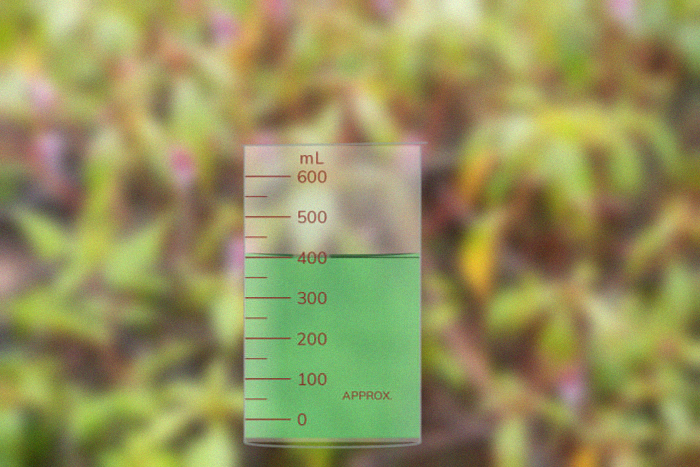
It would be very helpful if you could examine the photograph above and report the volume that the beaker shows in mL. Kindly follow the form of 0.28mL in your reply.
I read 400mL
